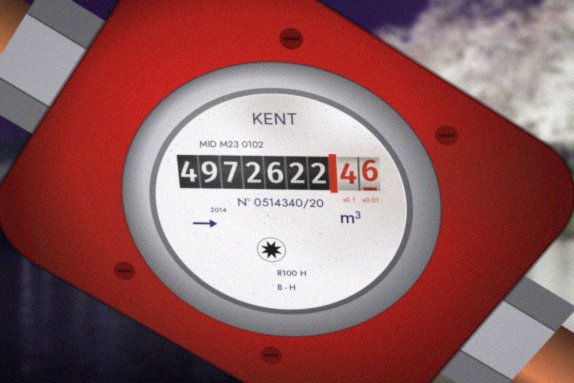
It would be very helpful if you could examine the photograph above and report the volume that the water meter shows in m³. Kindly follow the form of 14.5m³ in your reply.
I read 4972622.46m³
